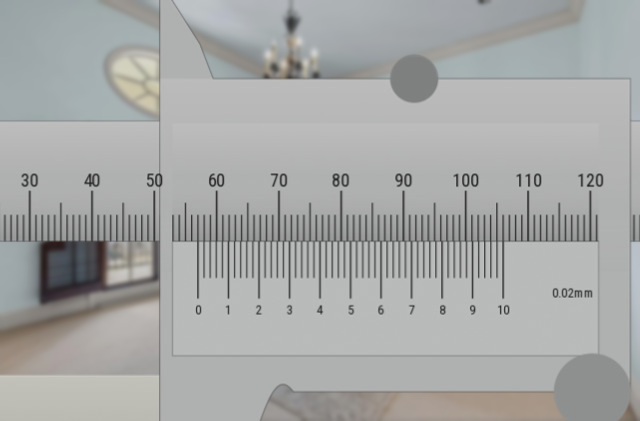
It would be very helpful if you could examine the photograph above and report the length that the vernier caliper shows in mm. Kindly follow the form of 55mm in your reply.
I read 57.0mm
